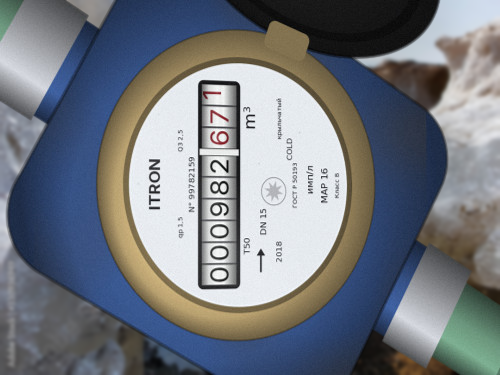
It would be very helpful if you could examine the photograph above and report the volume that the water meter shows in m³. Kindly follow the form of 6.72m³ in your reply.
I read 982.671m³
